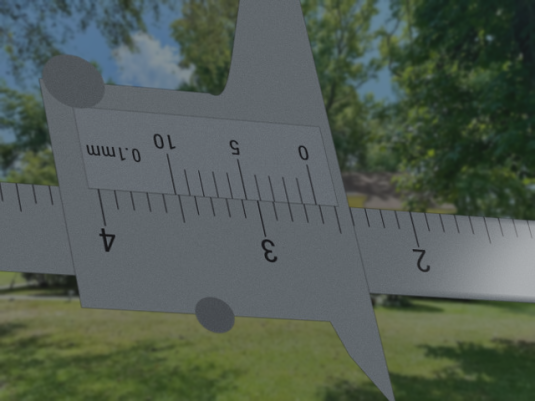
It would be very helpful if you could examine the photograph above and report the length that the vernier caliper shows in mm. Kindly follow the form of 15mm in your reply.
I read 26.2mm
